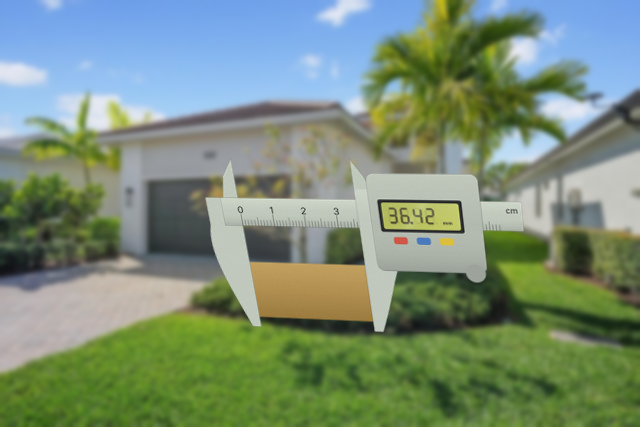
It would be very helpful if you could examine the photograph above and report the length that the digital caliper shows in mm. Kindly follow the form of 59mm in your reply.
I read 36.42mm
